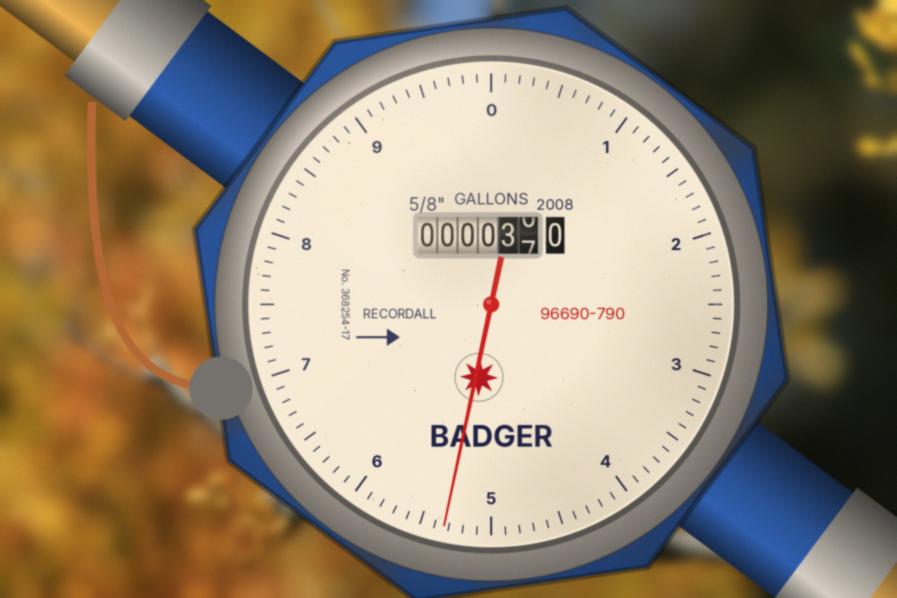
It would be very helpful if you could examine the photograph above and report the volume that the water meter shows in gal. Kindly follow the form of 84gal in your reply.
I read 365.3gal
